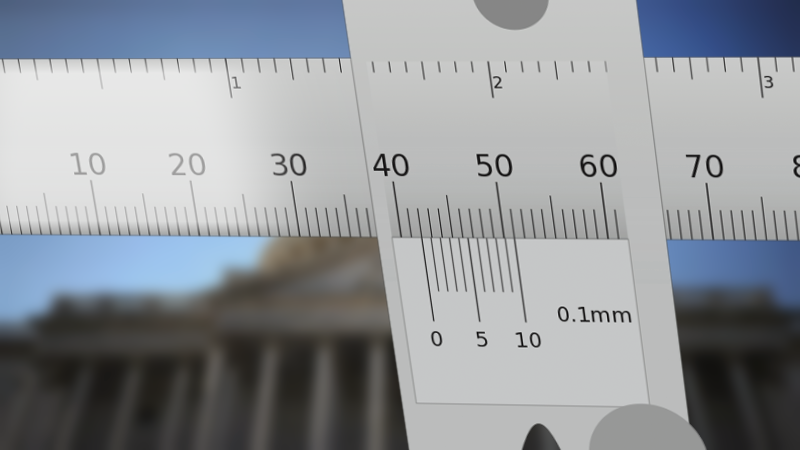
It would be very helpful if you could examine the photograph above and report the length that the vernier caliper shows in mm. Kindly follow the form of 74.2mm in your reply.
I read 42.0mm
